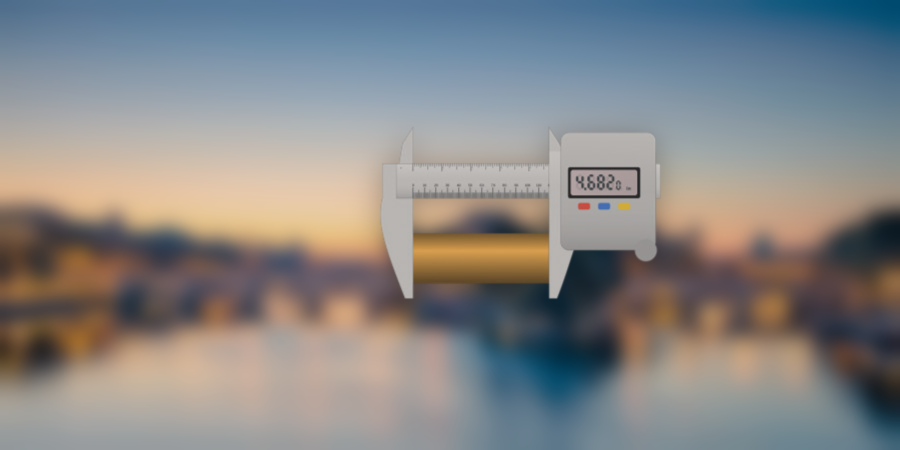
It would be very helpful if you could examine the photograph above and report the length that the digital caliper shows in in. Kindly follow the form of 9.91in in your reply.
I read 4.6820in
